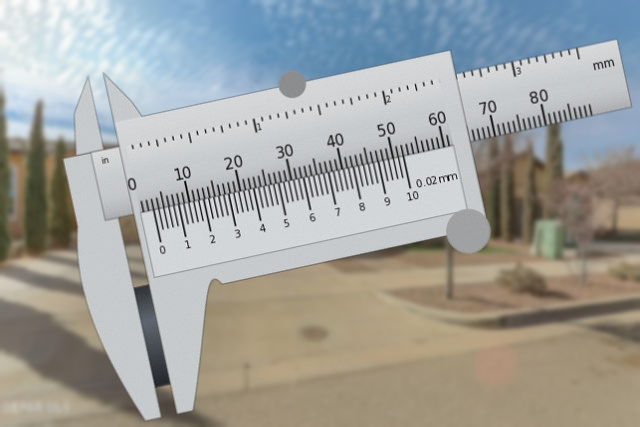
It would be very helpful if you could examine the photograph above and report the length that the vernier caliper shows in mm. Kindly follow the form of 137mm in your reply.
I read 3.0mm
